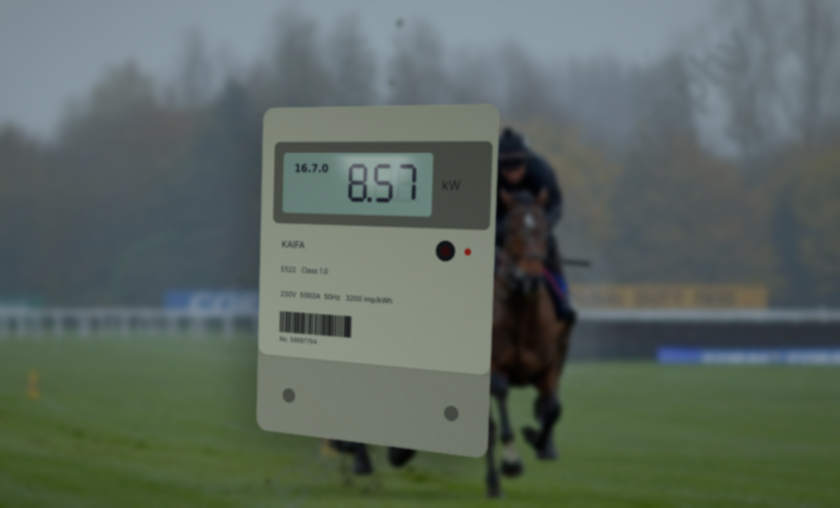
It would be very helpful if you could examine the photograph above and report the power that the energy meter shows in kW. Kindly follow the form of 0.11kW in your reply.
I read 8.57kW
